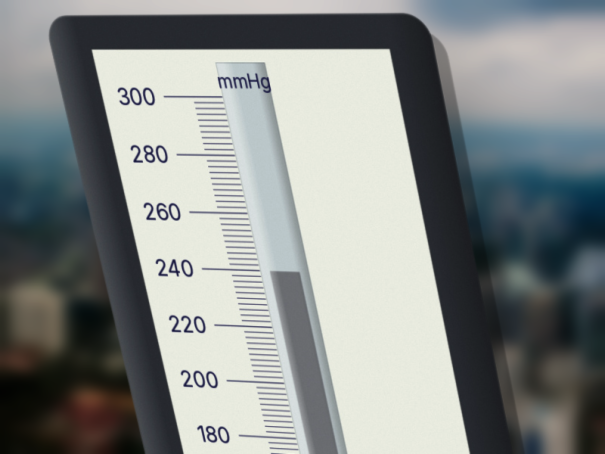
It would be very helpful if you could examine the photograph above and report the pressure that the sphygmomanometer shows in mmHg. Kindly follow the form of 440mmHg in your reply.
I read 240mmHg
